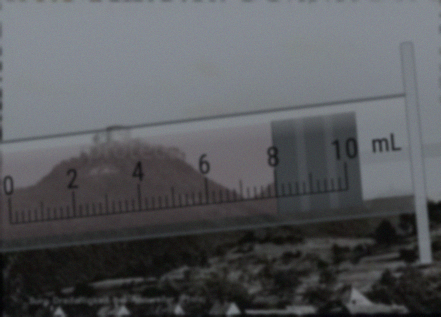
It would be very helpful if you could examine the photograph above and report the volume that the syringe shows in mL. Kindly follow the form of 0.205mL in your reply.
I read 8mL
